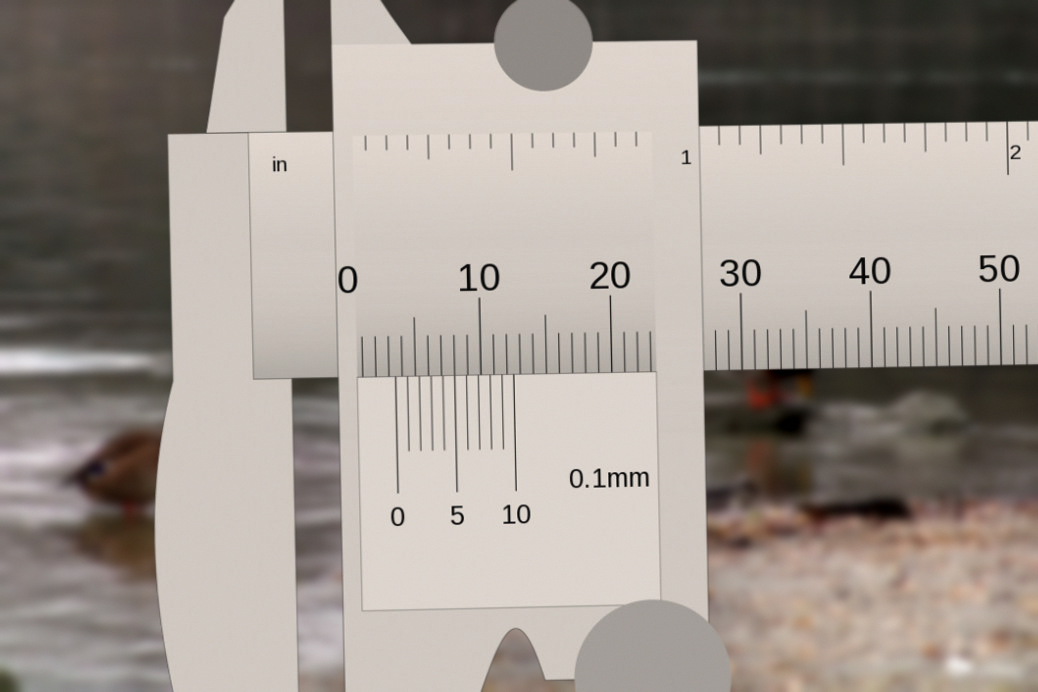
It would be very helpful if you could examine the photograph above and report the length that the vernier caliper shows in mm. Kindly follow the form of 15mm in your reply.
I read 3.5mm
